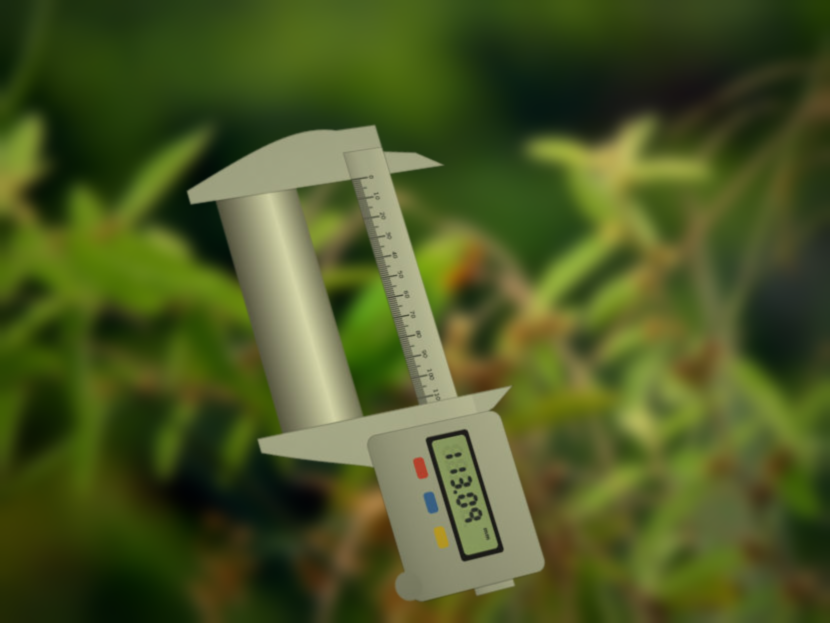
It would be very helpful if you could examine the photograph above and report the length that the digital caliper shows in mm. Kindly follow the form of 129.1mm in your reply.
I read 113.09mm
